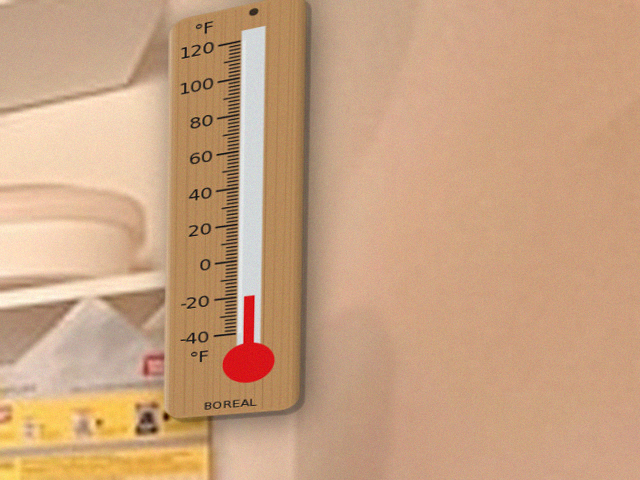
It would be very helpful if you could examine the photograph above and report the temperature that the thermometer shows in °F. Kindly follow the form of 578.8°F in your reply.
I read -20°F
